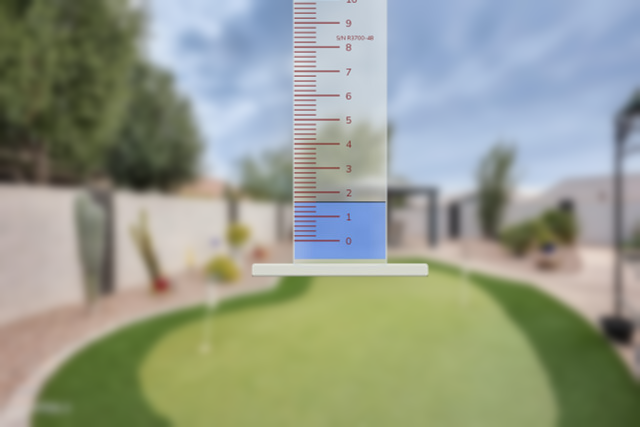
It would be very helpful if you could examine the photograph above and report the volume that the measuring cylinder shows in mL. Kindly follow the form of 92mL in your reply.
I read 1.6mL
